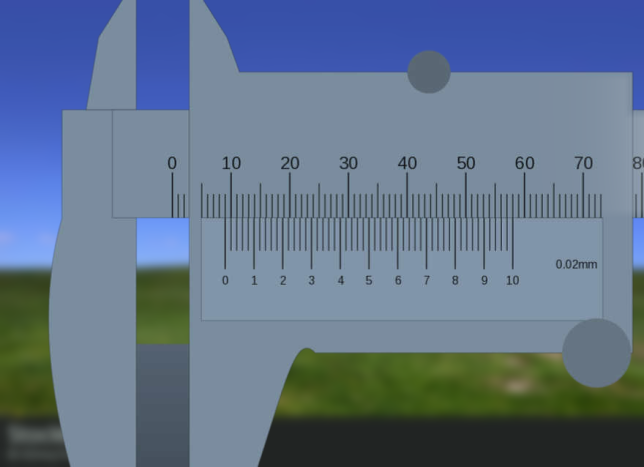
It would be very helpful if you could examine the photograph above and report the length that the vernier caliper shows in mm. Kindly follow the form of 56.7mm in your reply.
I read 9.0mm
